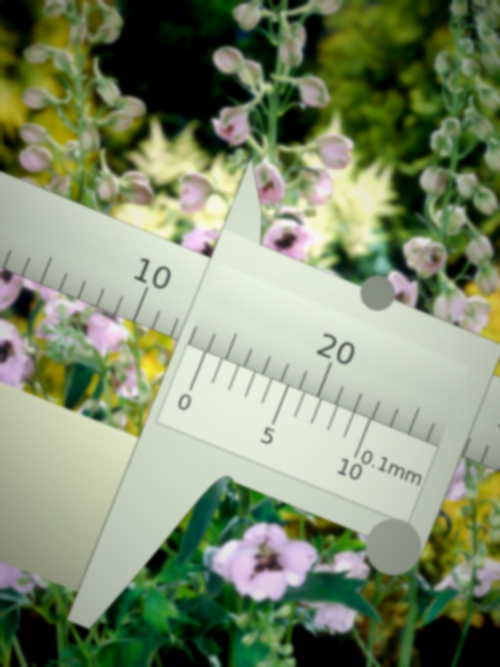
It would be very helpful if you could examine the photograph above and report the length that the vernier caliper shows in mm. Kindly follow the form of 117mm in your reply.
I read 13.9mm
